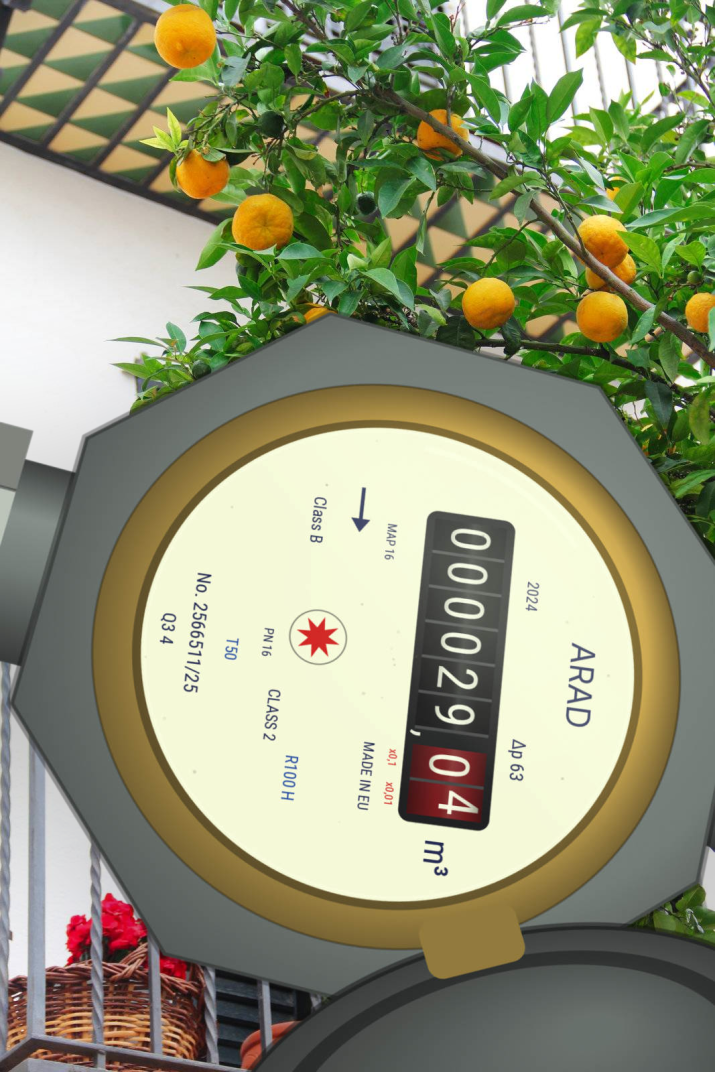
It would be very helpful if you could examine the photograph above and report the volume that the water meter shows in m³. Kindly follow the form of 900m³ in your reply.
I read 29.04m³
